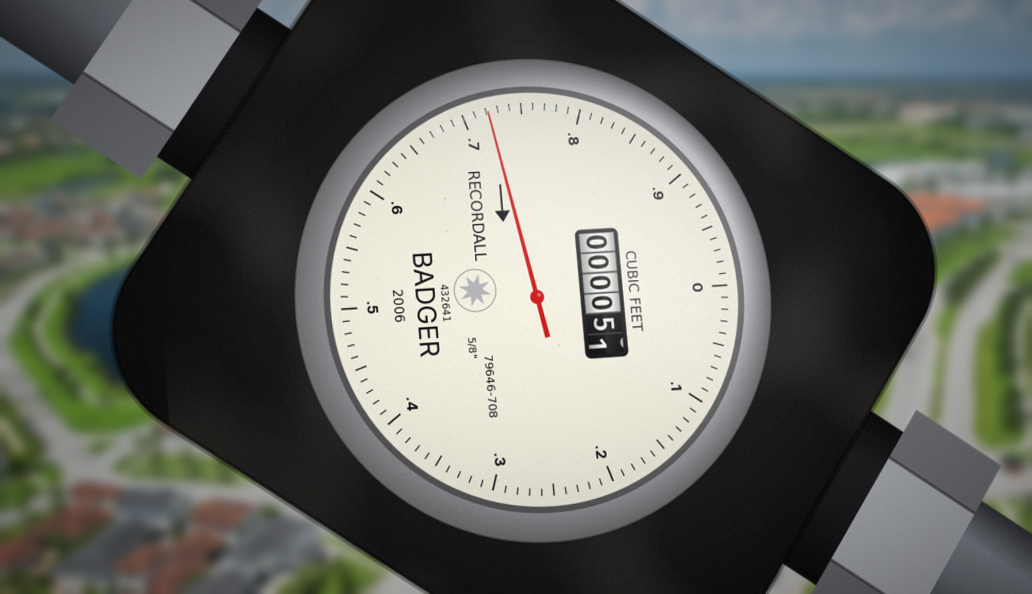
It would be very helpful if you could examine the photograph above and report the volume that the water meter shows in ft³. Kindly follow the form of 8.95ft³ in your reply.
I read 50.72ft³
